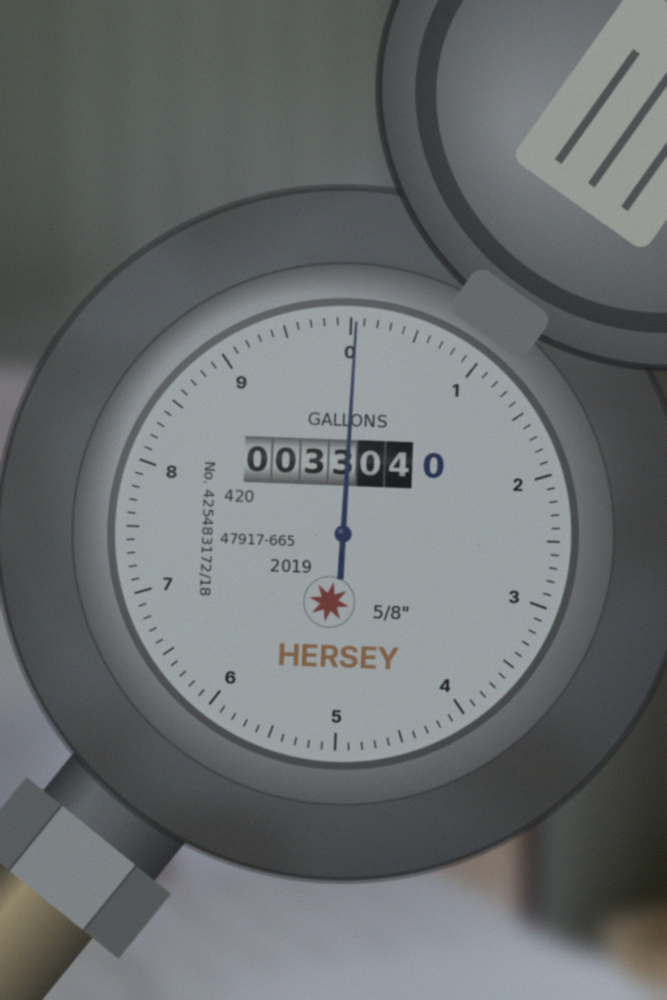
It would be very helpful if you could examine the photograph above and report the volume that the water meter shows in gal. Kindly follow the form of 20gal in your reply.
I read 33040.0gal
